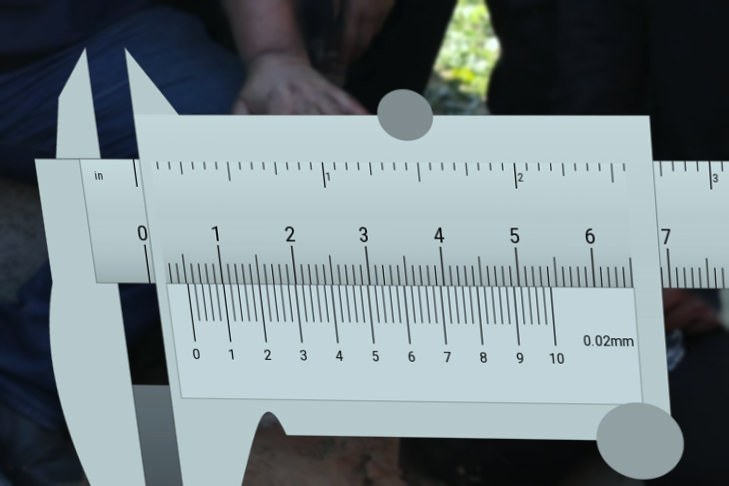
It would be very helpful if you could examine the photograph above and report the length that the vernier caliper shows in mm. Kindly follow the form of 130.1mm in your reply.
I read 5.2mm
